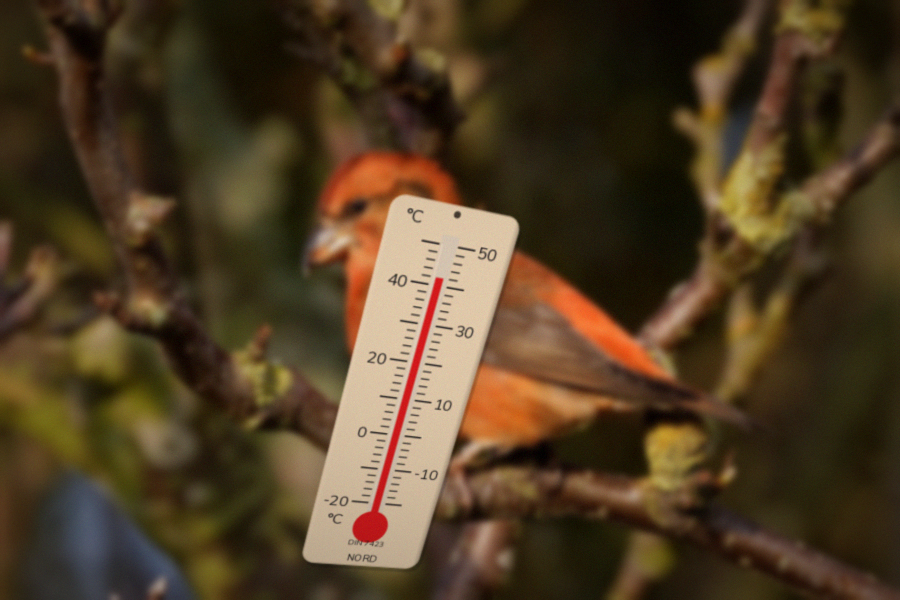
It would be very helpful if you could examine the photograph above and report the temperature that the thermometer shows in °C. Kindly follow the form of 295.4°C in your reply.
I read 42°C
